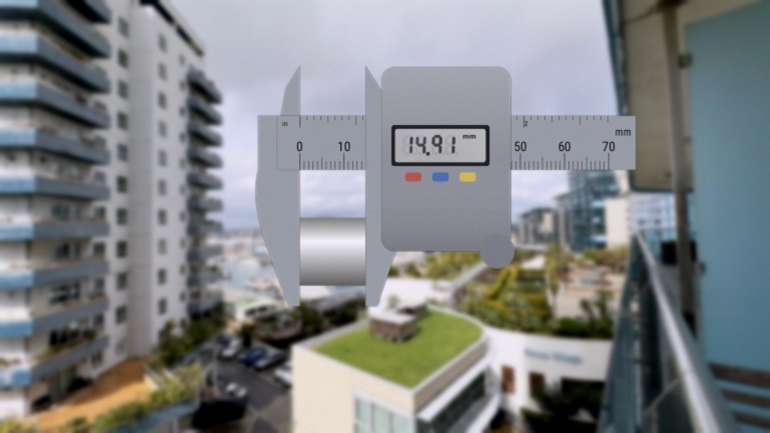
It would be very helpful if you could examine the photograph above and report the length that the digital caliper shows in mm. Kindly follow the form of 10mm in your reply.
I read 14.91mm
